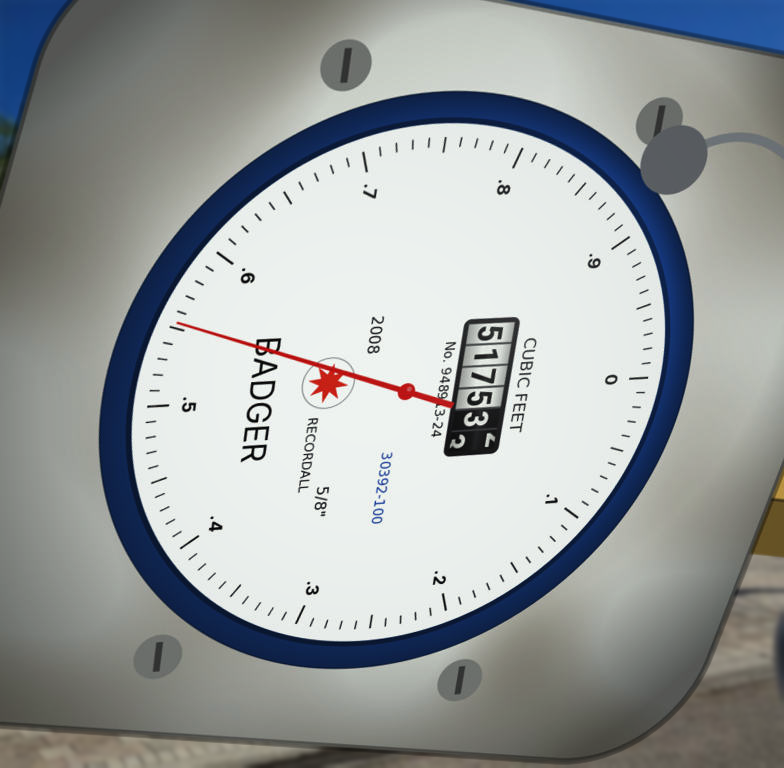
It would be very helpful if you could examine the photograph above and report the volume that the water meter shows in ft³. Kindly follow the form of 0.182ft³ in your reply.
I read 517532.55ft³
